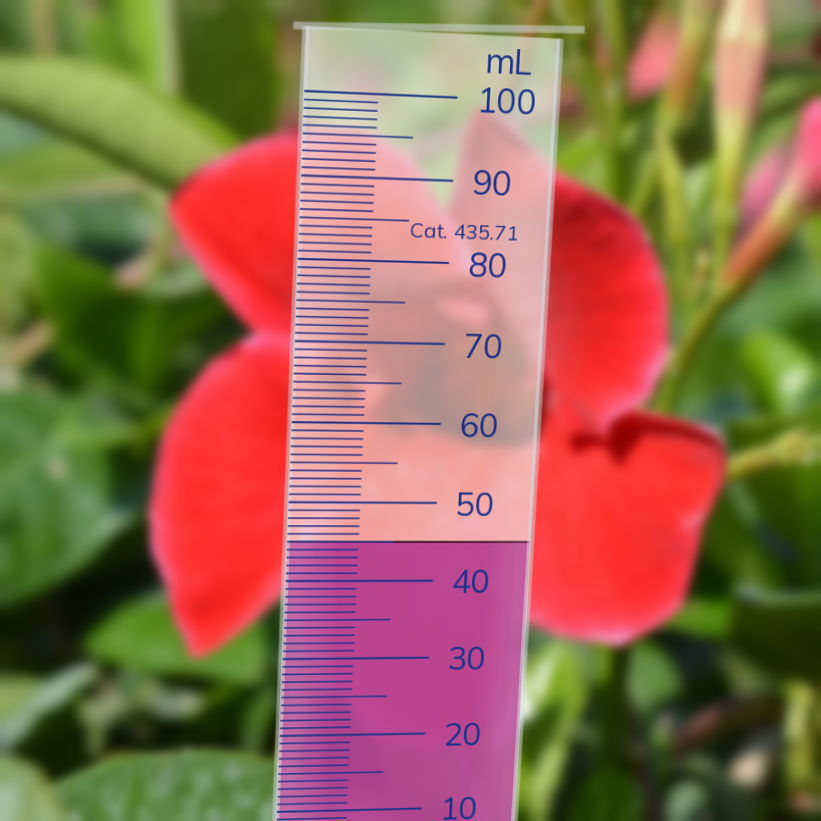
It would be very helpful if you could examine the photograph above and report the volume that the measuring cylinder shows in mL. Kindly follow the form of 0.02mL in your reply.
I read 45mL
